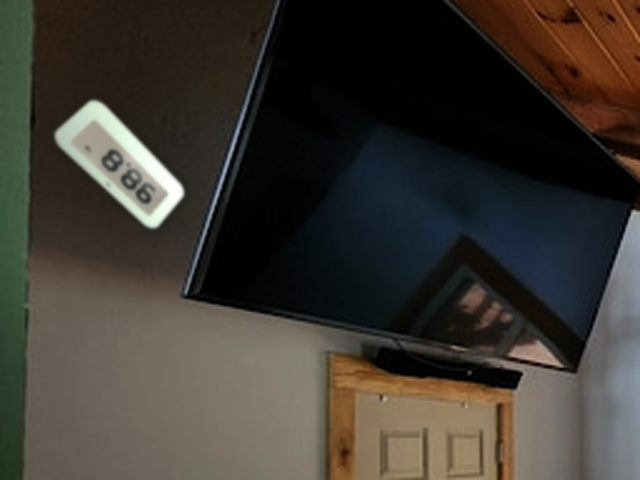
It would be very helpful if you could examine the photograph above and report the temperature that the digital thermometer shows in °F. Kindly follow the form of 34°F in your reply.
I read 98.8°F
